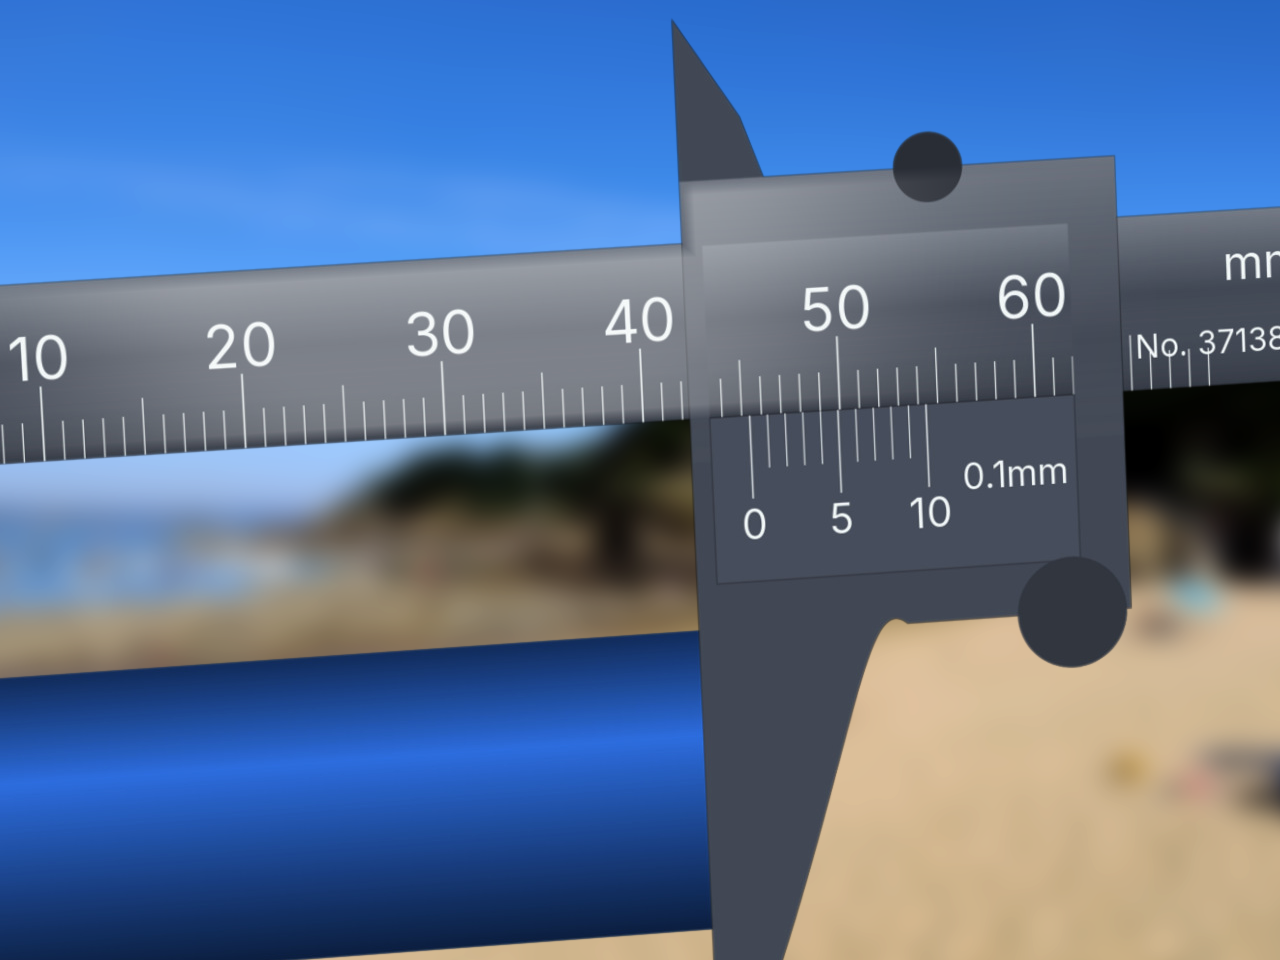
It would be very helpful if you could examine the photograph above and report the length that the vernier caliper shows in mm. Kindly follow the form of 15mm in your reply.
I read 45.4mm
